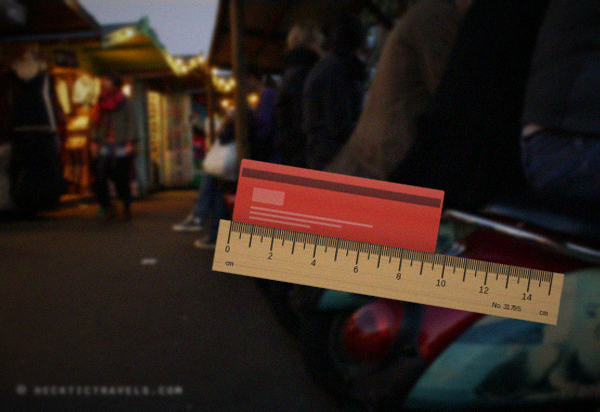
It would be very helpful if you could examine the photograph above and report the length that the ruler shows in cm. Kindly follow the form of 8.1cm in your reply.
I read 9.5cm
